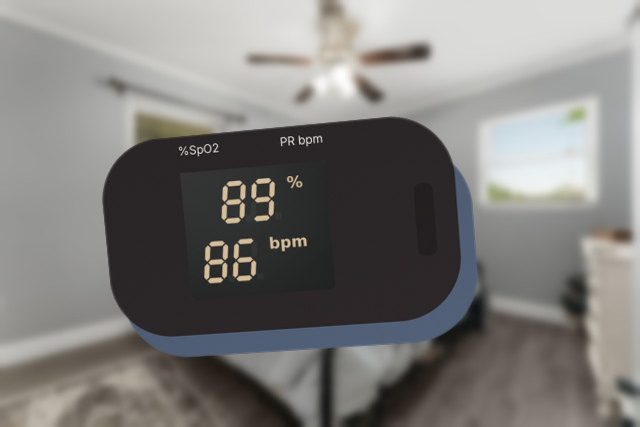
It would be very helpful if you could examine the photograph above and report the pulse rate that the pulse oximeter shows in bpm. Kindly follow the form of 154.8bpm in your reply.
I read 86bpm
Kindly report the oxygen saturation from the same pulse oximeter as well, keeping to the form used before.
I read 89%
